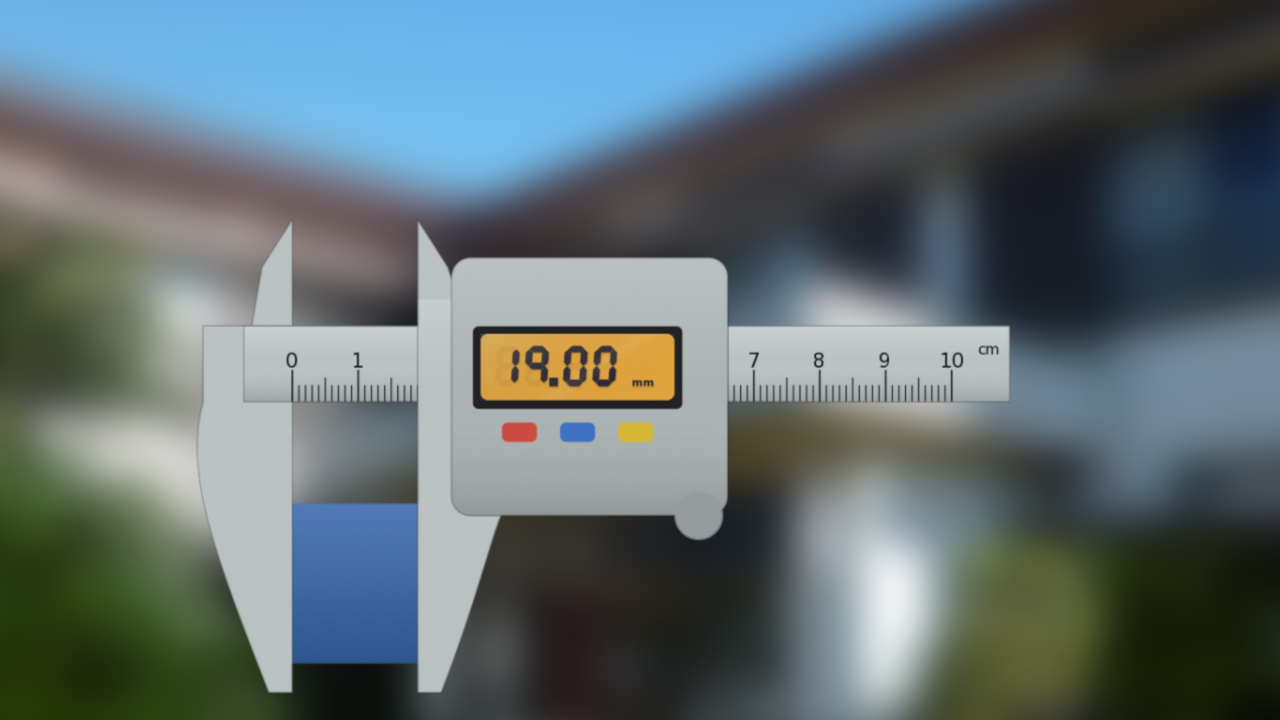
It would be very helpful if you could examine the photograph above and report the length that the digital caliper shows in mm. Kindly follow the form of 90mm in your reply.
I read 19.00mm
